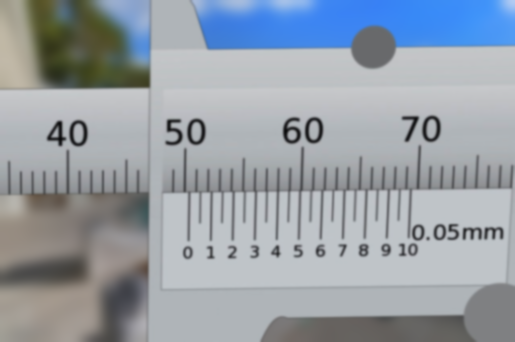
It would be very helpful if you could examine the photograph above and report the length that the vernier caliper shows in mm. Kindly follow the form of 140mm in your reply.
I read 50.4mm
